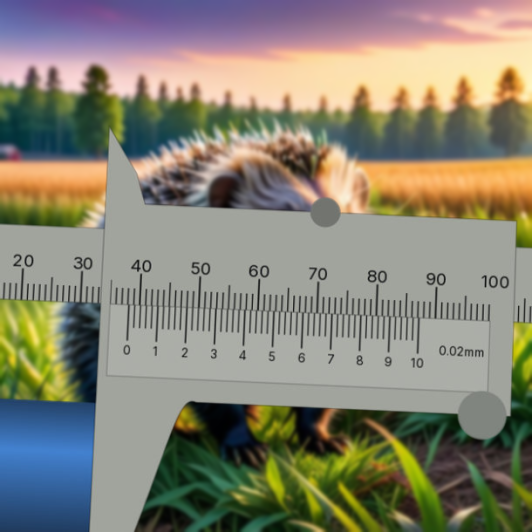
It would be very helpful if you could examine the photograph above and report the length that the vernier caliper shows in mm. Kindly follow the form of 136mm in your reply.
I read 38.2mm
